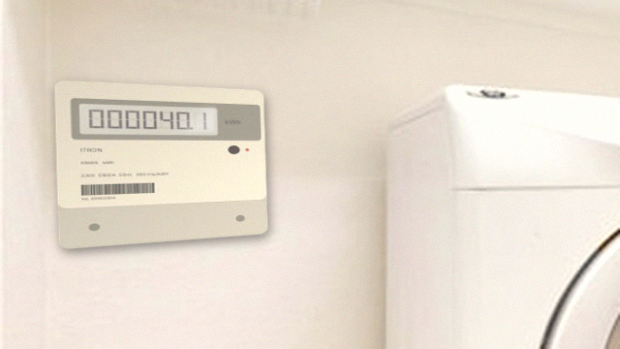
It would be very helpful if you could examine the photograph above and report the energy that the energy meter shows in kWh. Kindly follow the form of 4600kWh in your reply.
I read 40.1kWh
